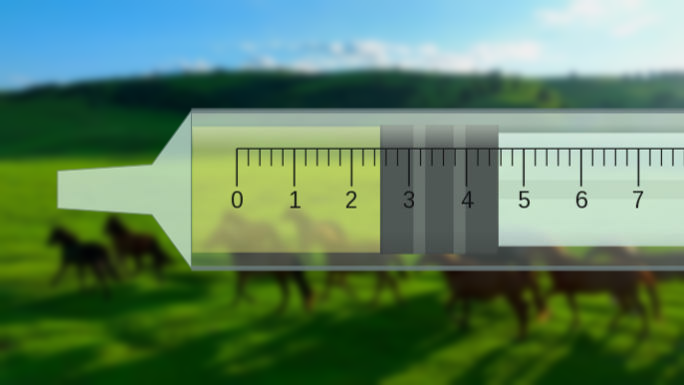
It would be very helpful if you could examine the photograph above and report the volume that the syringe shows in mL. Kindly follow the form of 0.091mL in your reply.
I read 2.5mL
